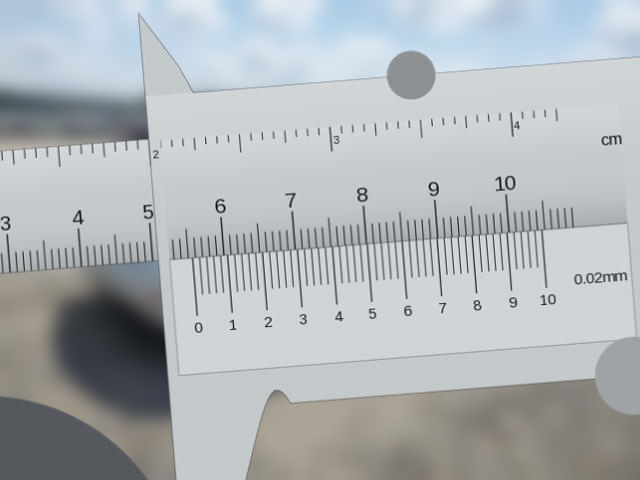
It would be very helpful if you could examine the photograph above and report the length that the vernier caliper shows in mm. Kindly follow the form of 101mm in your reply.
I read 55.6mm
